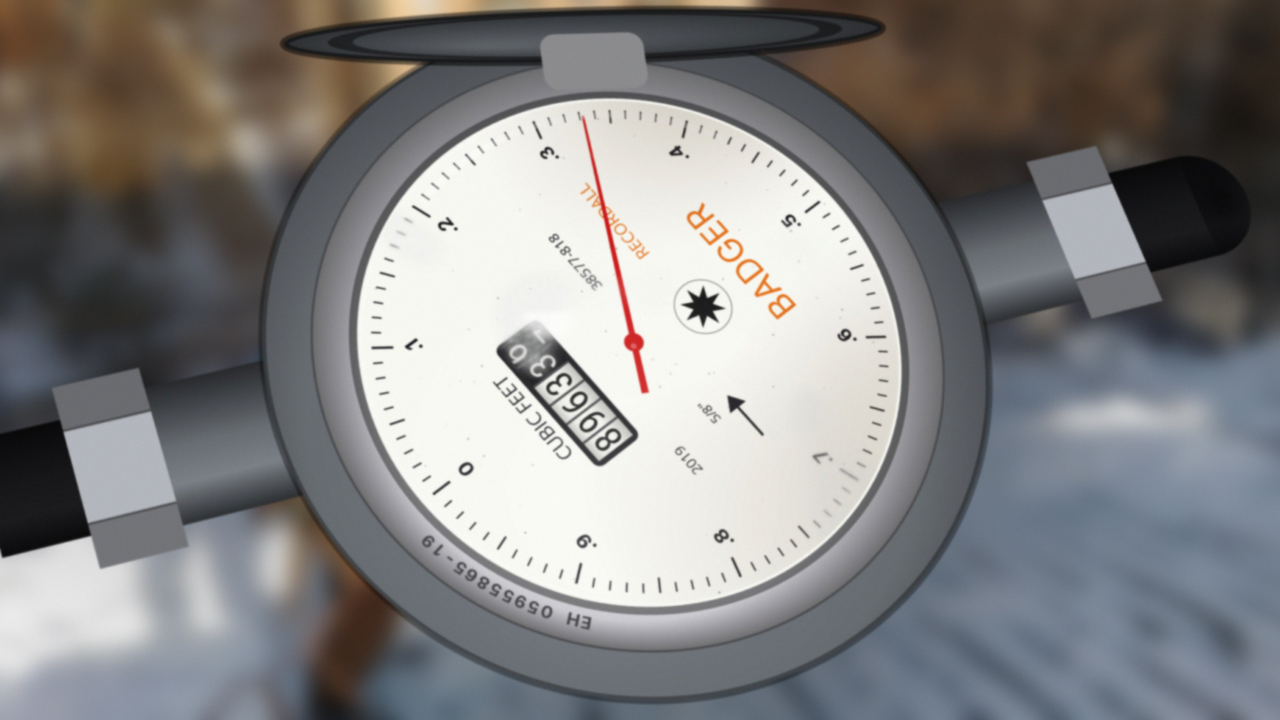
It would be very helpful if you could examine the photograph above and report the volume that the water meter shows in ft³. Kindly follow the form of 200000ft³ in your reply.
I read 896336.33ft³
